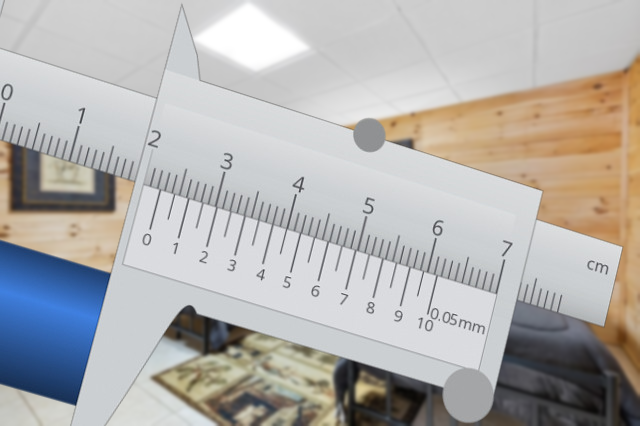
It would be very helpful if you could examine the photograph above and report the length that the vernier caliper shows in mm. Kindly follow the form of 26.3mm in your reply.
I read 22.4mm
